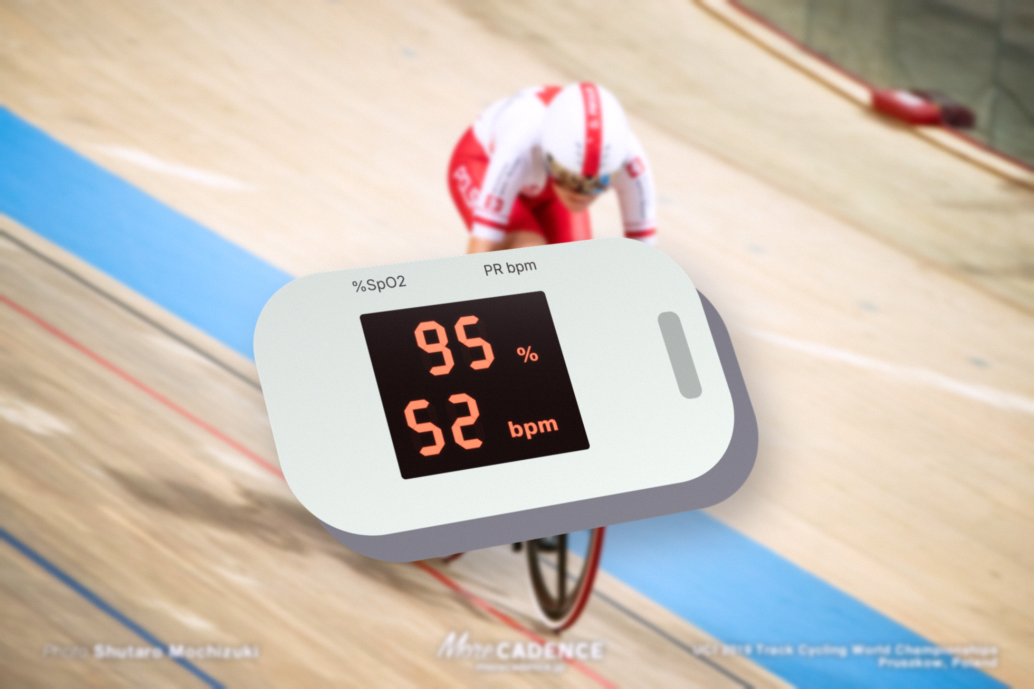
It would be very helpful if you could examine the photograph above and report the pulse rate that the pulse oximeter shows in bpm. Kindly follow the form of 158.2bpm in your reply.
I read 52bpm
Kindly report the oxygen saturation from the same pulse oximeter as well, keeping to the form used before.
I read 95%
